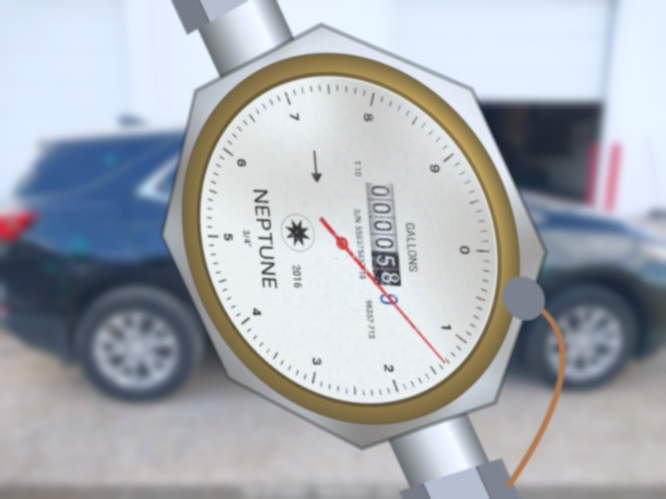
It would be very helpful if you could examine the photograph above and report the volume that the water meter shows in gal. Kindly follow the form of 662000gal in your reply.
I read 581.3gal
